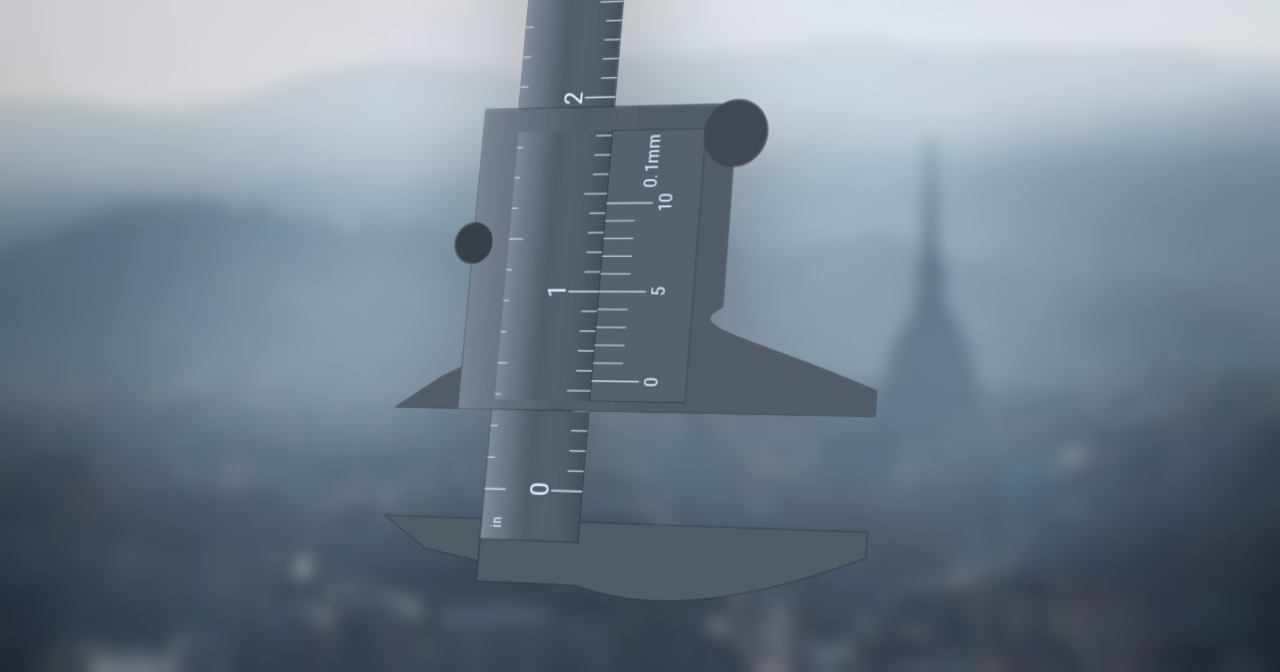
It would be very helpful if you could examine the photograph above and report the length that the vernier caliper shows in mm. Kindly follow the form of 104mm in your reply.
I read 5.5mm
